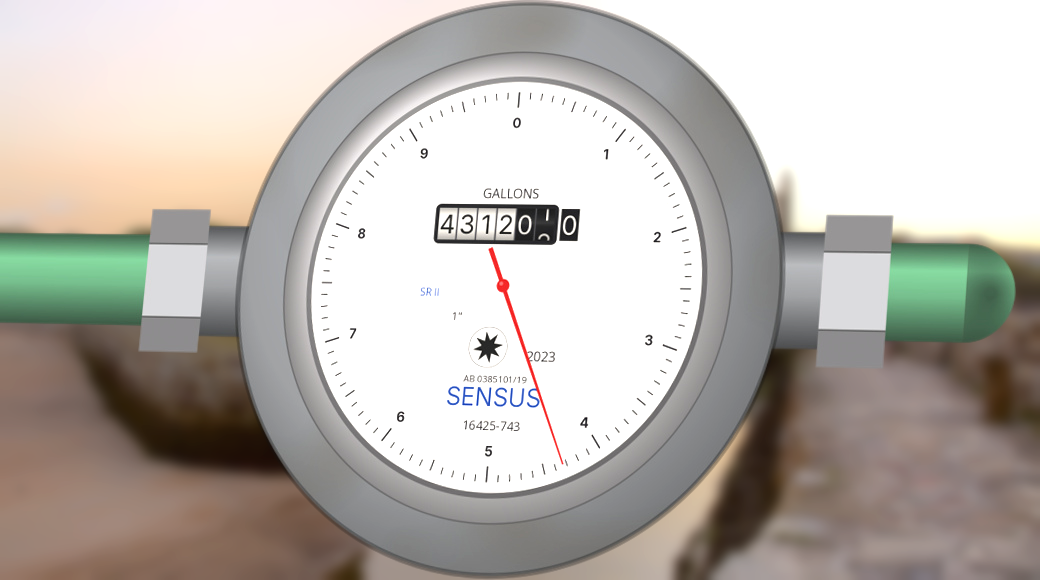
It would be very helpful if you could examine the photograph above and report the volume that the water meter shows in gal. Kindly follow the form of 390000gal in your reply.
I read 4312014.3gal
